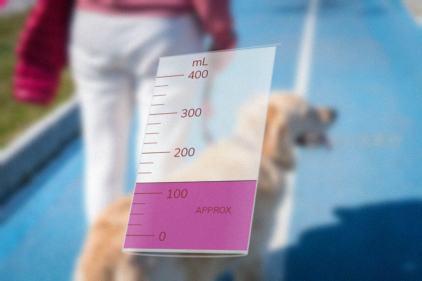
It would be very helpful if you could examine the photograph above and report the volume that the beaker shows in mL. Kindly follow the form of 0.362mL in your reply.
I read 125mL
